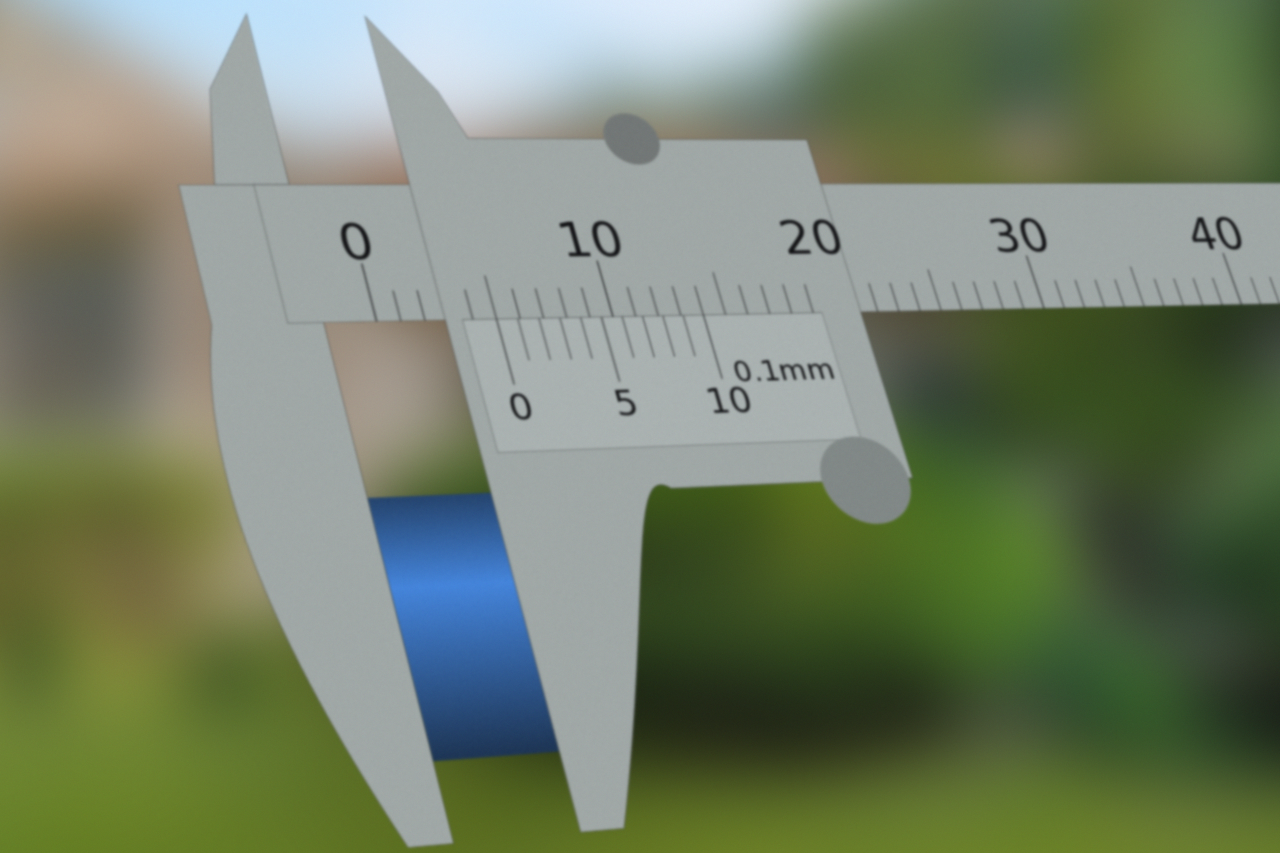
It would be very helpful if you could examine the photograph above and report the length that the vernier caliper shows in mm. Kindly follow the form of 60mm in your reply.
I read 5.0mm
